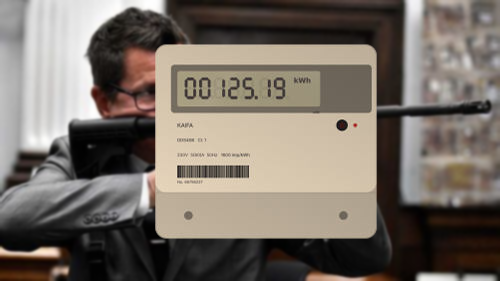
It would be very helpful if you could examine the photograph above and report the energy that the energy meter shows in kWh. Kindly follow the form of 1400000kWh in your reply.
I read 125.19kWh
